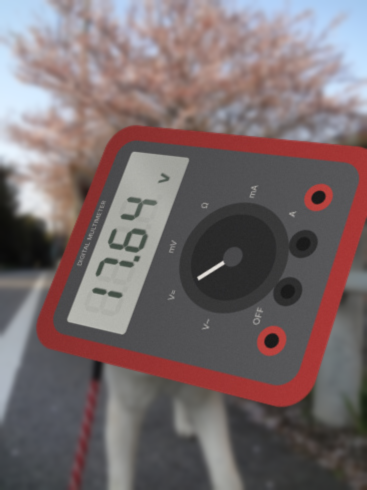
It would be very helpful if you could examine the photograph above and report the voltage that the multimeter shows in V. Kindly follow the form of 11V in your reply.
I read 17.64V
